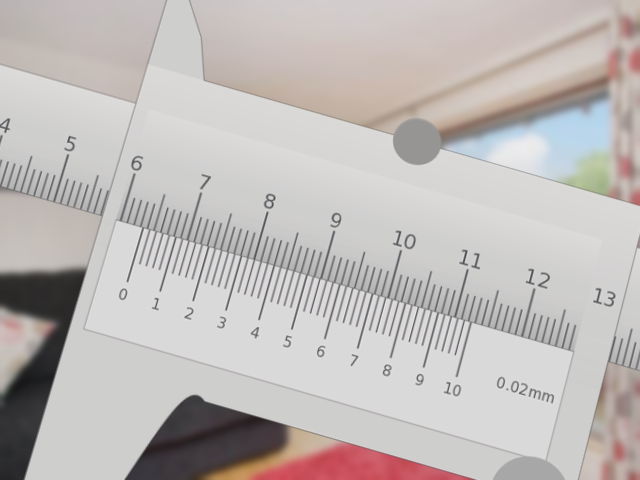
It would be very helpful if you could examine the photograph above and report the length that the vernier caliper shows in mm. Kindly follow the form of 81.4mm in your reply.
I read 63.4mm
